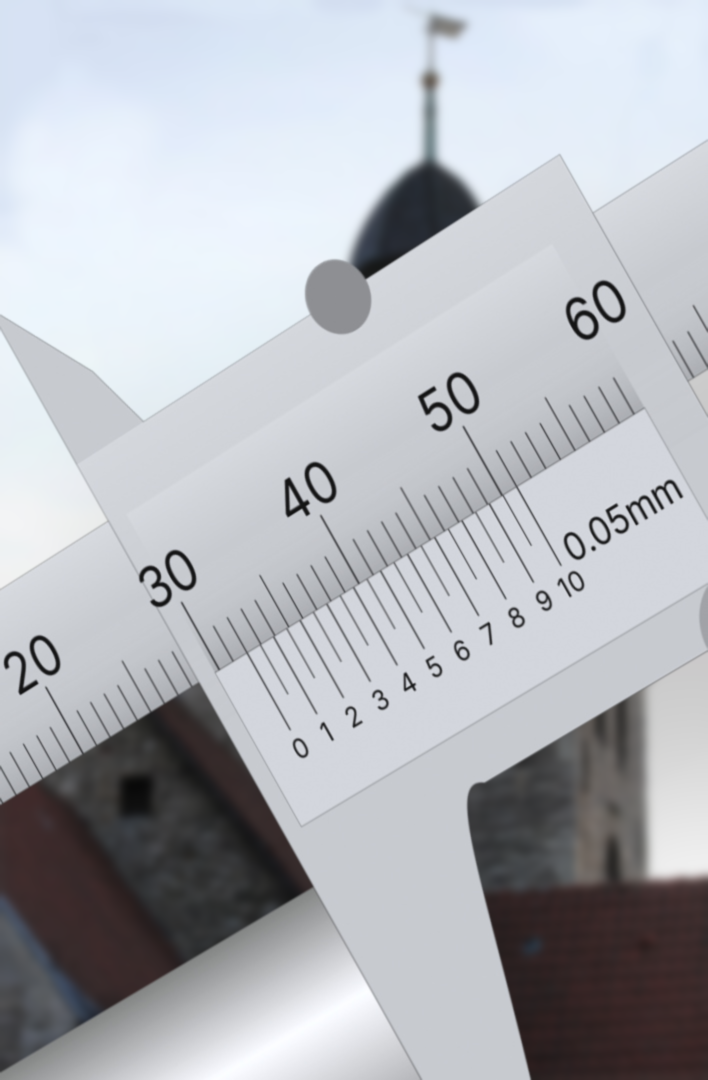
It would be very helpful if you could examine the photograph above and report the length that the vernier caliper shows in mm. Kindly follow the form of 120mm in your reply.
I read 32.0mm
